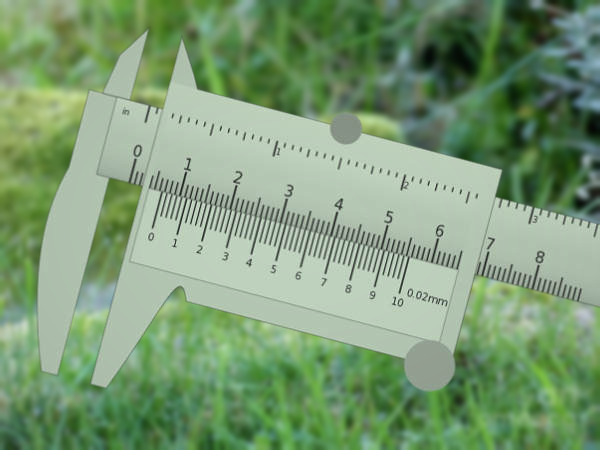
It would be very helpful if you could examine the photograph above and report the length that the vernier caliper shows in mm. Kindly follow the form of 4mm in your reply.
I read 6.5mm
